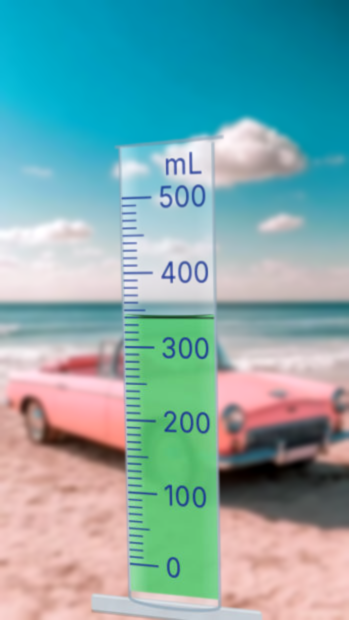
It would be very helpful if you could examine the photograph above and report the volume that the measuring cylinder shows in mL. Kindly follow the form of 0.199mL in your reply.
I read 340mL
